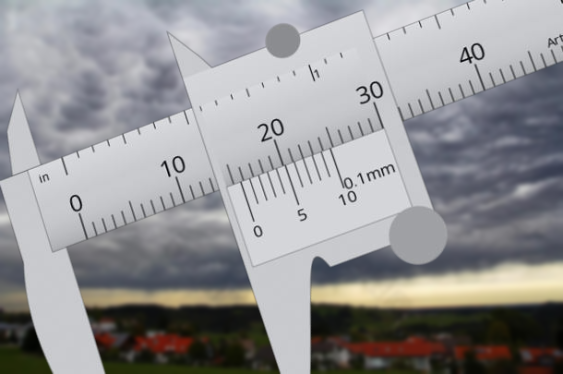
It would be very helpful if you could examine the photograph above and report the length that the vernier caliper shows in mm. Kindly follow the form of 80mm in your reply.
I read 15.7mm
